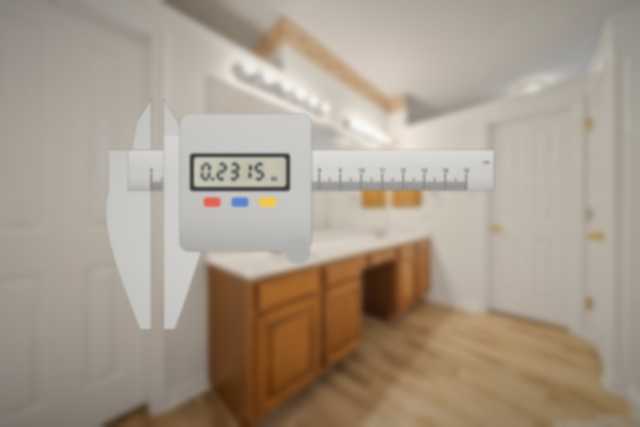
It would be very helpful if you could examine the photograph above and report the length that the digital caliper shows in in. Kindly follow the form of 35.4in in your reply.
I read 0.2315in
